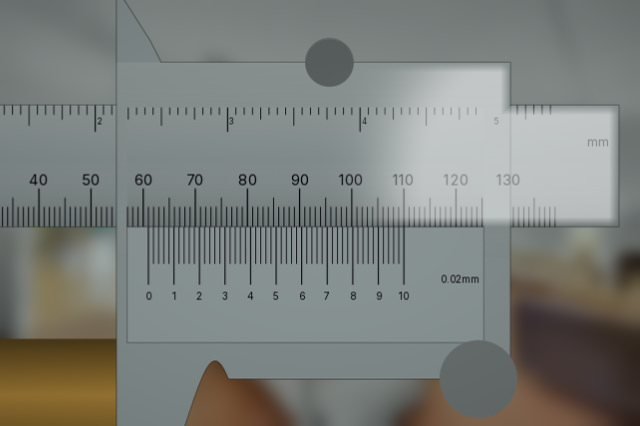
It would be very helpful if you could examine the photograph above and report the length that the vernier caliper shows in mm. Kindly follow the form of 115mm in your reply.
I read 61.0mm
